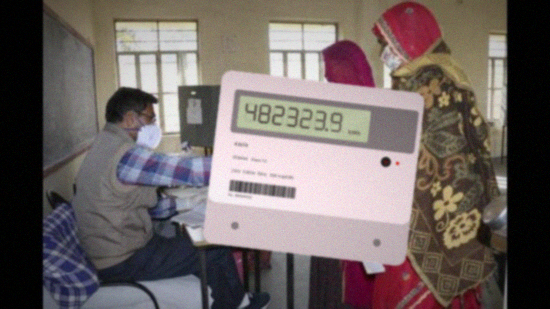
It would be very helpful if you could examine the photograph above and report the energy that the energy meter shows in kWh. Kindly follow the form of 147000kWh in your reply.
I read 482323.9kWh
